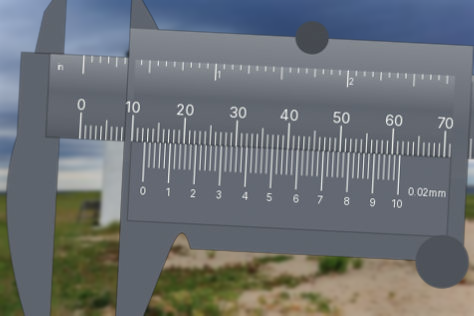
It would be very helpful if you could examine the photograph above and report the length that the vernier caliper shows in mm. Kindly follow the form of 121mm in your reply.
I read 12.5mm
